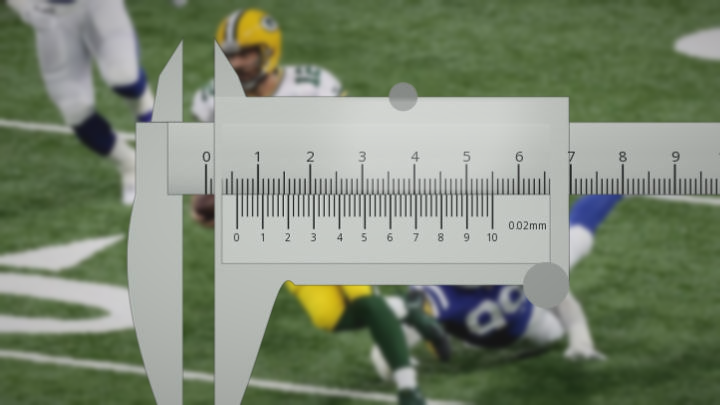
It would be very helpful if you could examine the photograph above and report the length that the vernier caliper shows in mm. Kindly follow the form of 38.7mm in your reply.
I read 6.0mm
